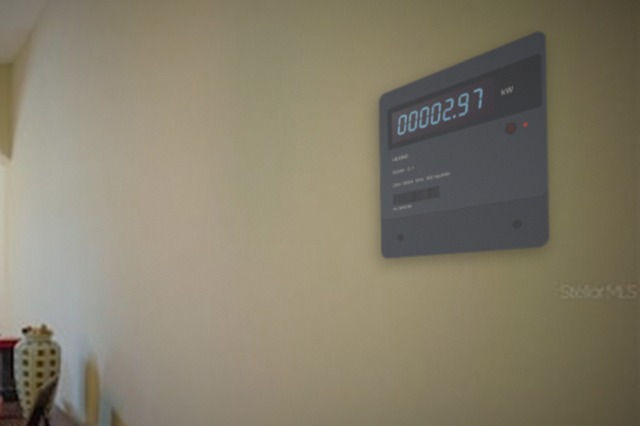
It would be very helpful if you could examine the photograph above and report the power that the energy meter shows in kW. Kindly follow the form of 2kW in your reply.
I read 2.97kW
